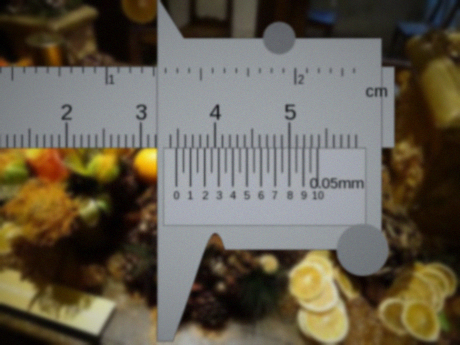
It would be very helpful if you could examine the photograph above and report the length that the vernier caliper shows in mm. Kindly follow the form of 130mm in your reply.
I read 34.8mm
